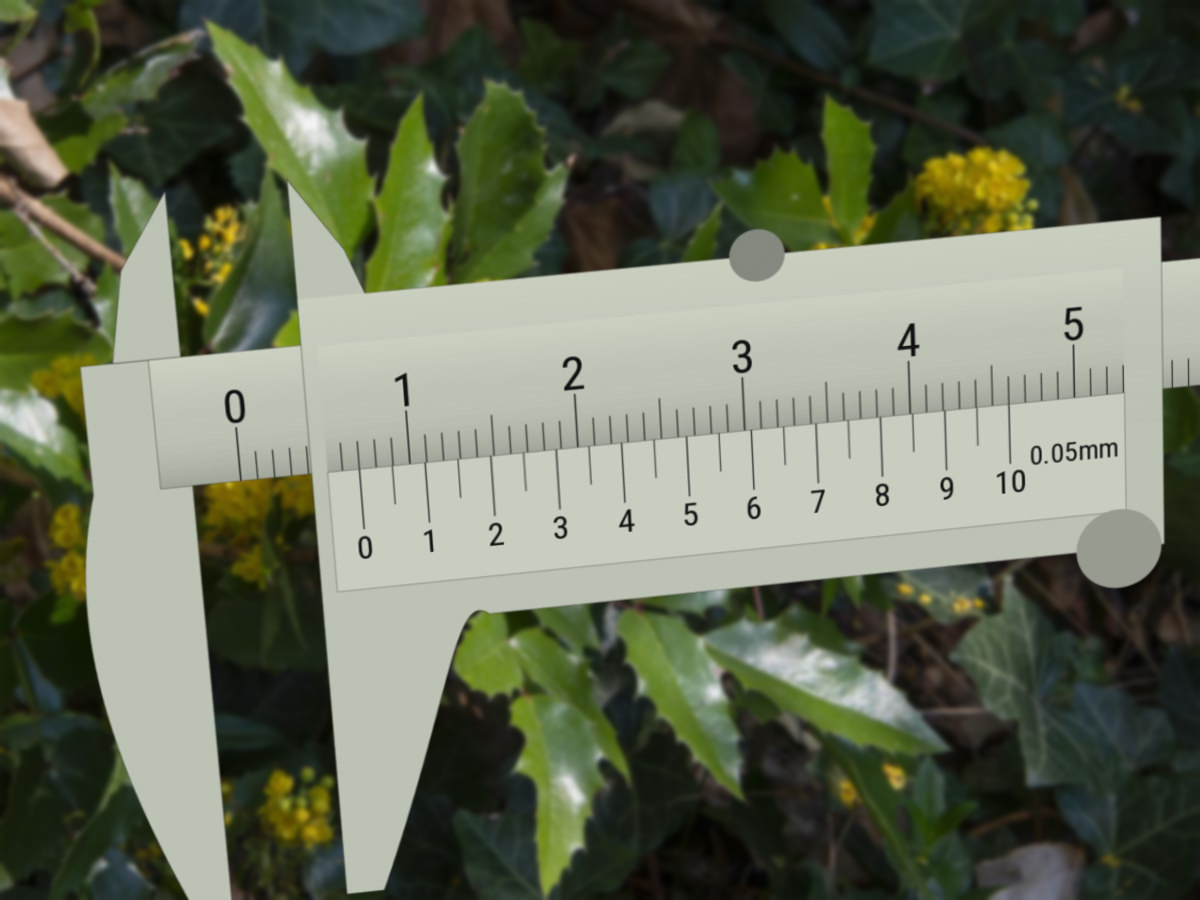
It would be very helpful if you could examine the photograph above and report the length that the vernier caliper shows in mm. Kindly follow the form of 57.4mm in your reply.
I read 7.0mm
